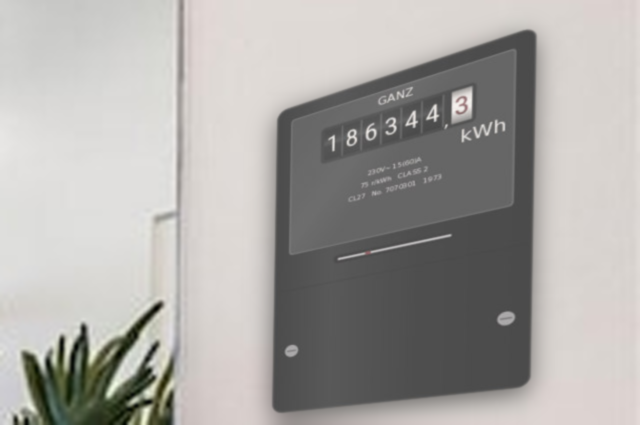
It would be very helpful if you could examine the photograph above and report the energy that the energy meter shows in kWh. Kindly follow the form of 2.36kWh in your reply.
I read 186344.3kWh
